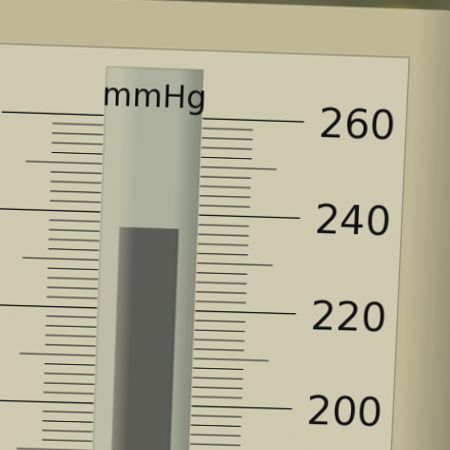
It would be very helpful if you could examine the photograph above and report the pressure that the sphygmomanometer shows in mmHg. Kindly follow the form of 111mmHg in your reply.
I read 237mmHg
